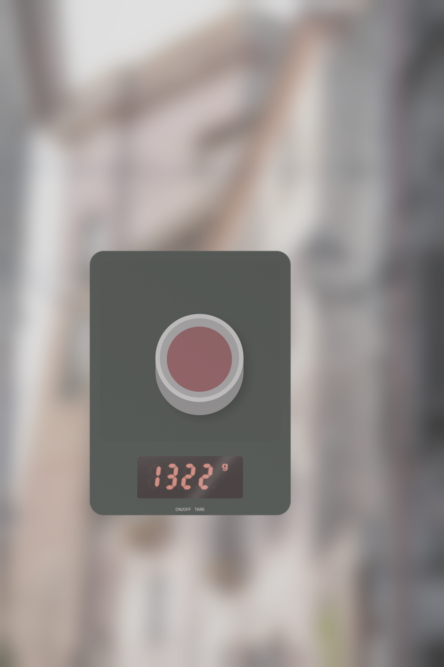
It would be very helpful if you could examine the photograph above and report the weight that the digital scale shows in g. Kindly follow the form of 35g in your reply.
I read 1322g
